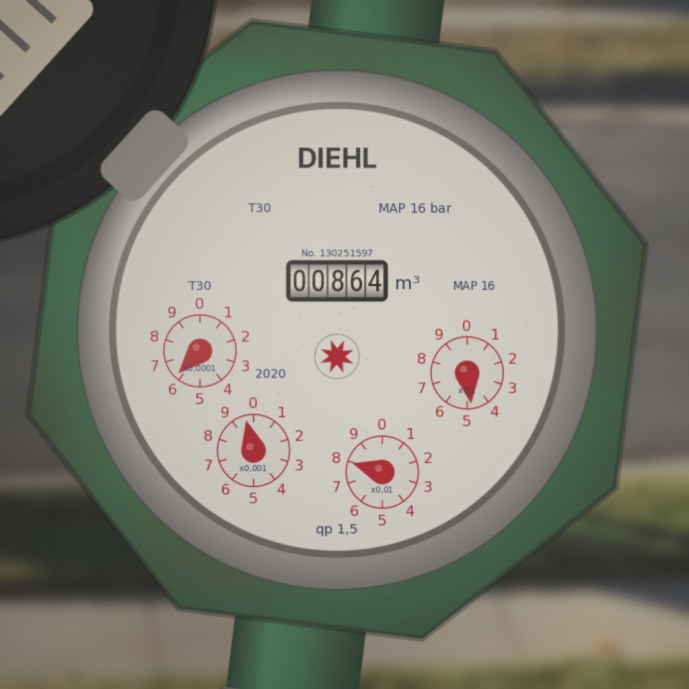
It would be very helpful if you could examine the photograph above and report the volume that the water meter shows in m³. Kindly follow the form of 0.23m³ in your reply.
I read 864.4796m³
